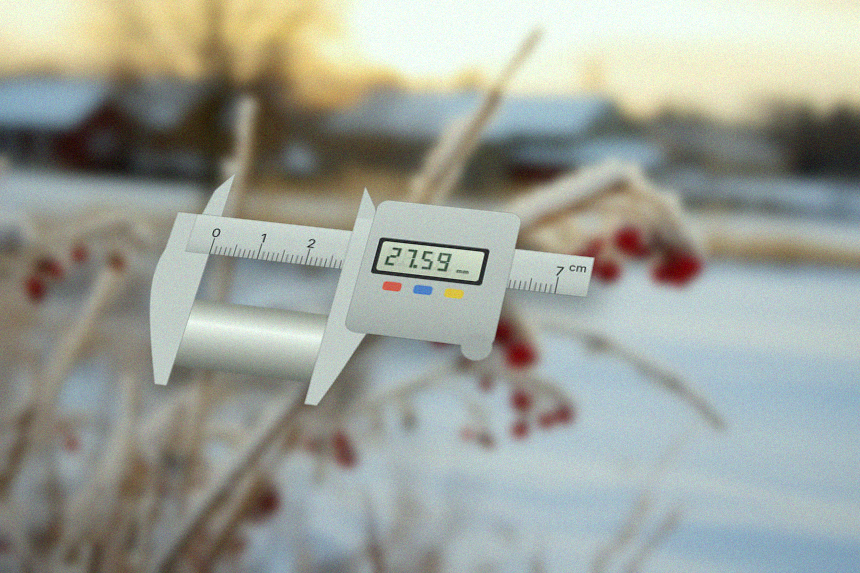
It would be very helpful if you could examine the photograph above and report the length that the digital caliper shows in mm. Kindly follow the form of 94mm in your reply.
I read 27.59mm
